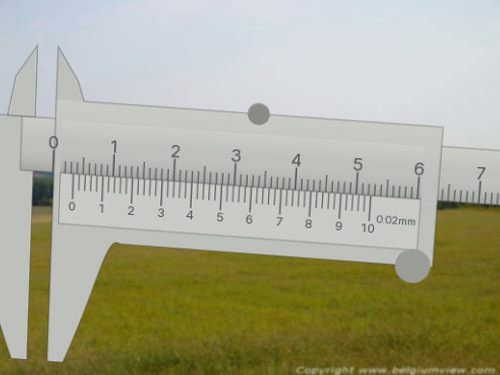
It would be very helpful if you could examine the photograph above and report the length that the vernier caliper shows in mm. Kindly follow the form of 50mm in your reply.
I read 3.4mm
